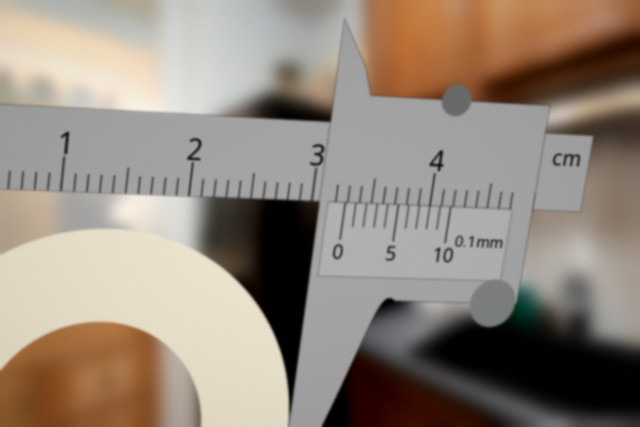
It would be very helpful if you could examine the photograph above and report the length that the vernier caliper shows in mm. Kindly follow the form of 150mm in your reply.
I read 32.8mm
